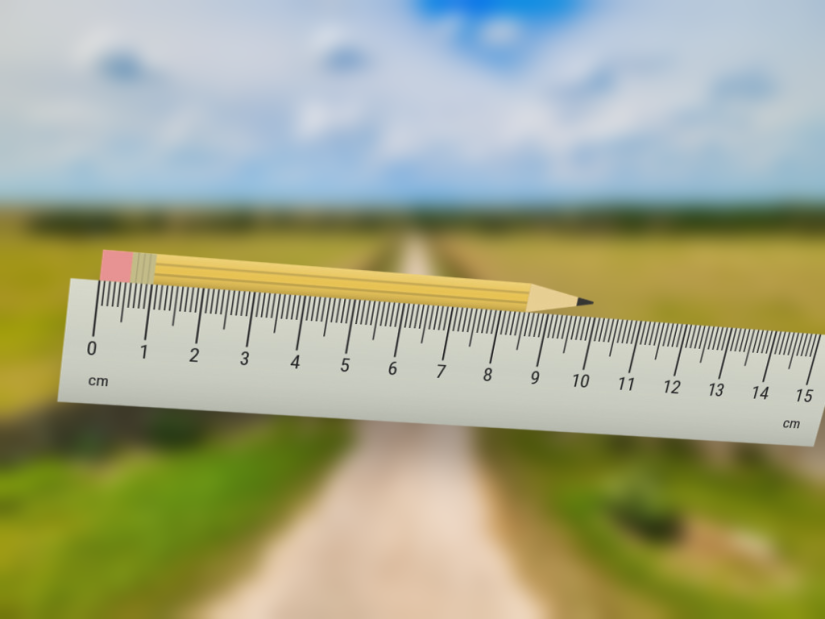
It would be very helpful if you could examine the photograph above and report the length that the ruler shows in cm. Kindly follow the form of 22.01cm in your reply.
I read 9.9cm
